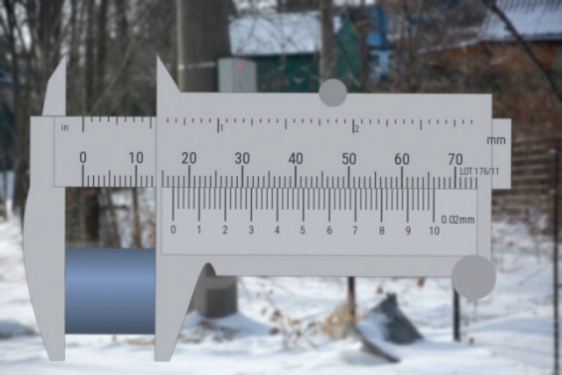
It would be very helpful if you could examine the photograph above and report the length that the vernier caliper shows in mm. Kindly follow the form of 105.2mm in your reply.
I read 17.0mm
